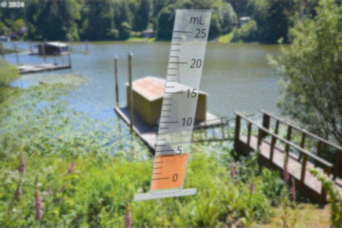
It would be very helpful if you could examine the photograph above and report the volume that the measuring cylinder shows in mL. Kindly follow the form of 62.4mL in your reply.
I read 4mL
